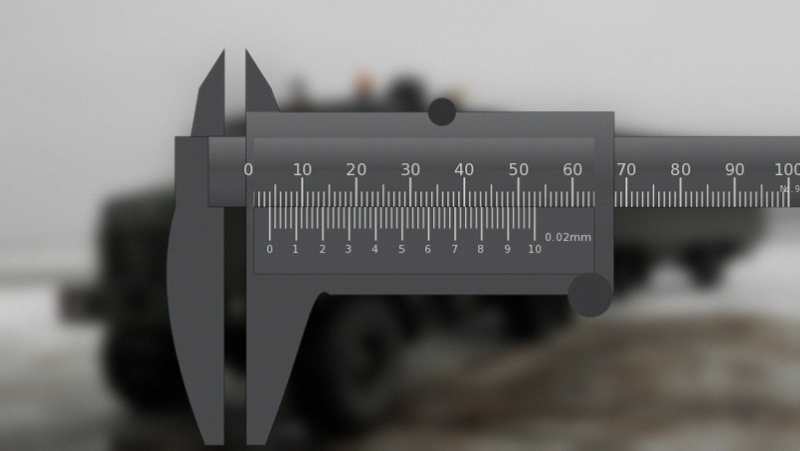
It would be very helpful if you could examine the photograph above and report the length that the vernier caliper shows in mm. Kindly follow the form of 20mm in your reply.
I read 4.0mm
